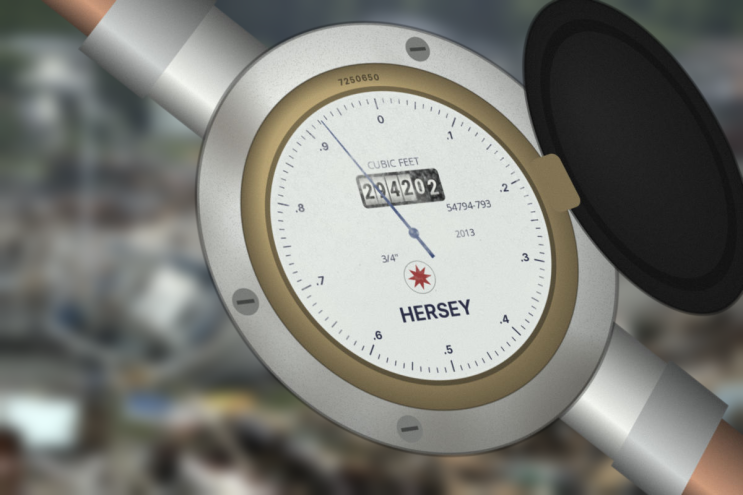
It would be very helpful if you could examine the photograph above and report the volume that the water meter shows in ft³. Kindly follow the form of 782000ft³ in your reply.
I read 294201.92ft³
